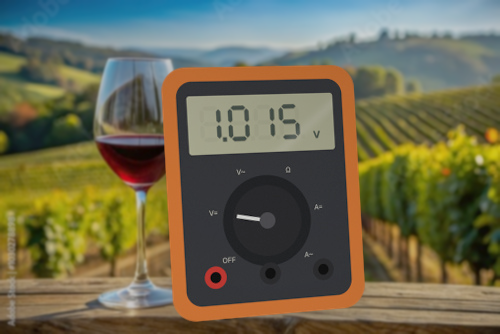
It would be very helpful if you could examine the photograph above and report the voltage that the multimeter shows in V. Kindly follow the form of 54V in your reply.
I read 1.015V
